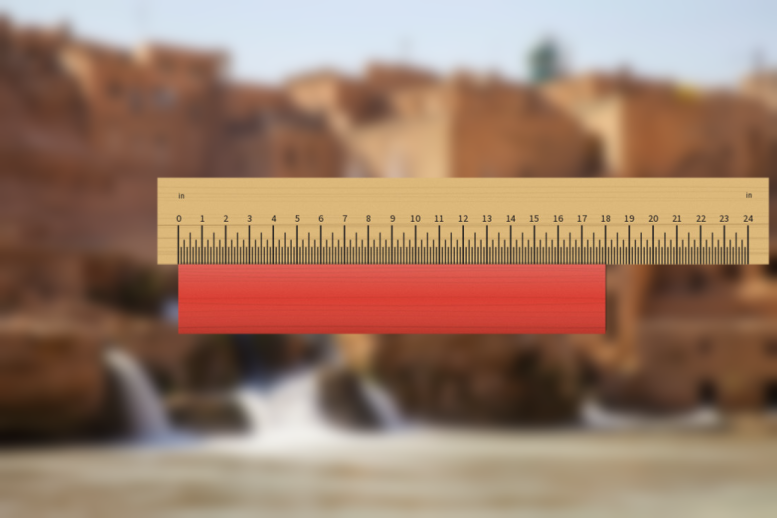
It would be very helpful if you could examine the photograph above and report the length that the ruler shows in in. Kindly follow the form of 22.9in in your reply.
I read 18in
